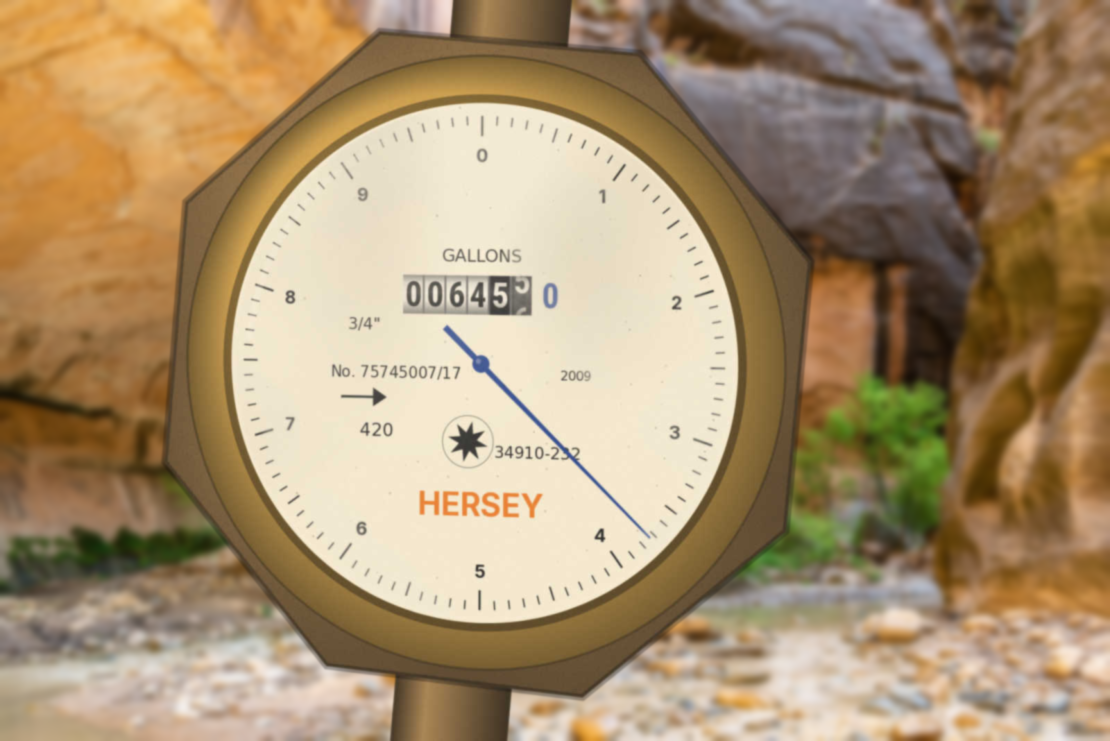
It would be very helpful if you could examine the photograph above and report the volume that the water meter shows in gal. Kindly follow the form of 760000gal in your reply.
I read 64553.7gal
